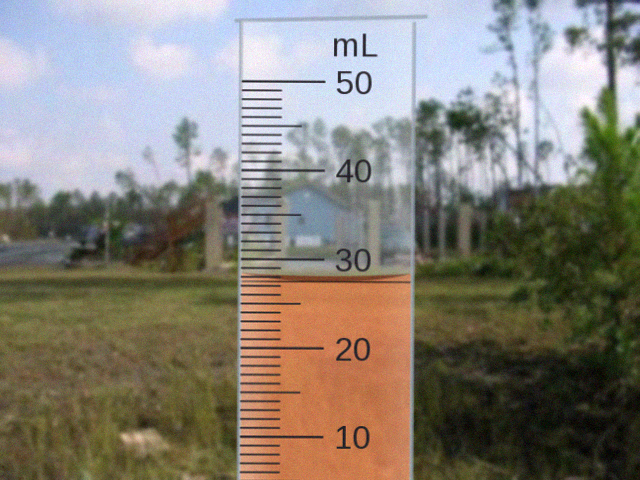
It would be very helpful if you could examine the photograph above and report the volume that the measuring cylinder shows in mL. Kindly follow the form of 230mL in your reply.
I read 27.5mL
